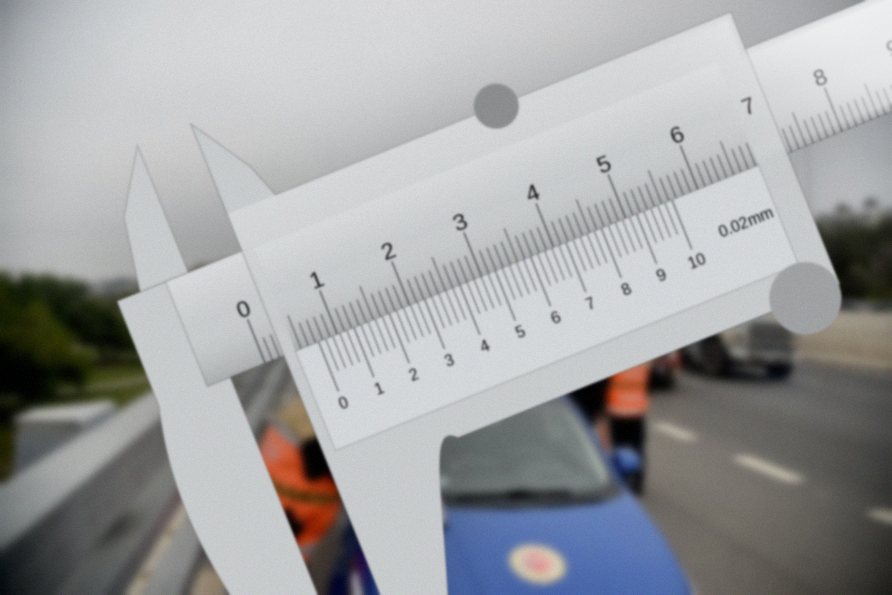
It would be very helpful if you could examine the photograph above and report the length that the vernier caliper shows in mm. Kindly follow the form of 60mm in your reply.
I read 7.4mm
